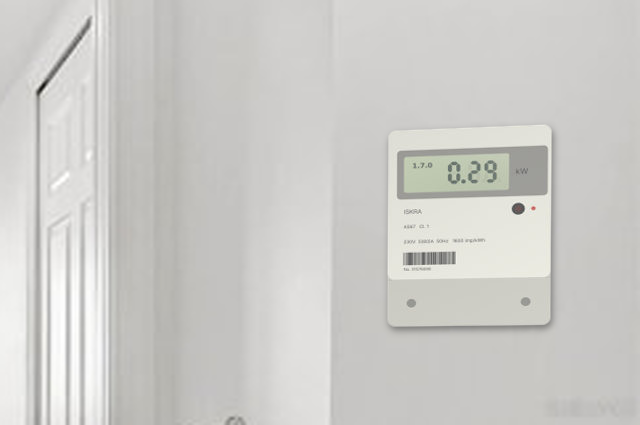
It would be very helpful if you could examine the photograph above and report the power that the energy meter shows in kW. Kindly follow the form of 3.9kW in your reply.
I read 0.29kW
